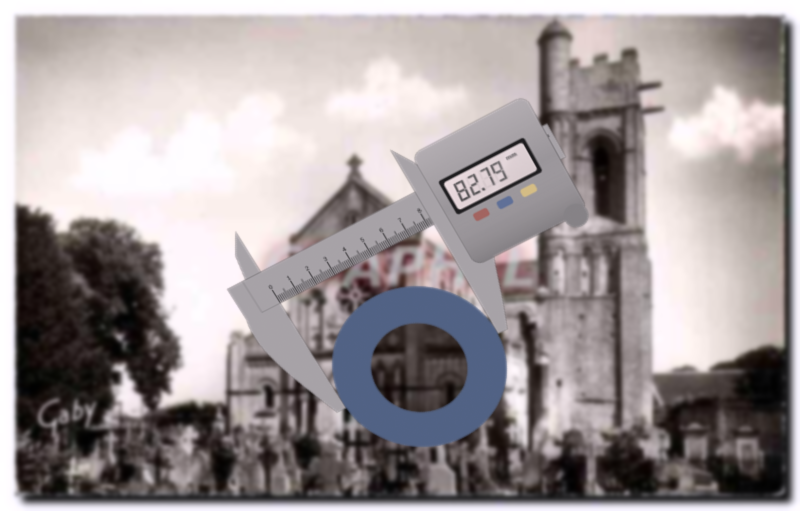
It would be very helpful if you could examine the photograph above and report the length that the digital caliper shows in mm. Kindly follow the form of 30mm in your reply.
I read 82.79mm
